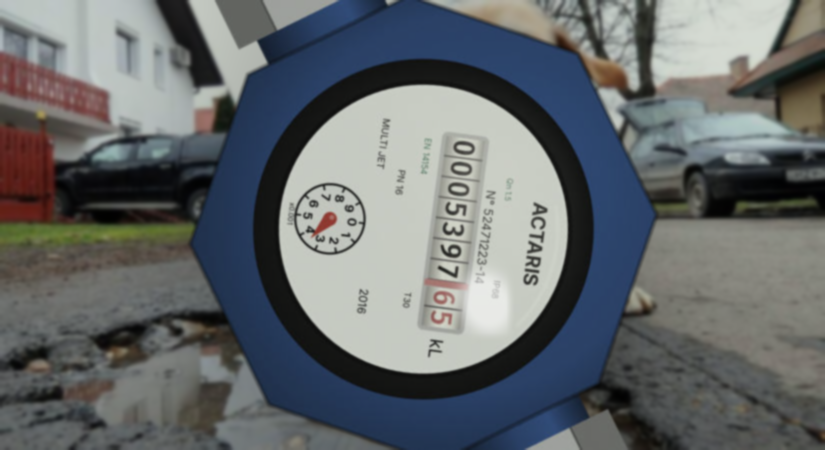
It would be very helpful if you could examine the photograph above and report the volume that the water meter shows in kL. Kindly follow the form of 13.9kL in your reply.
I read 5397.653kL
